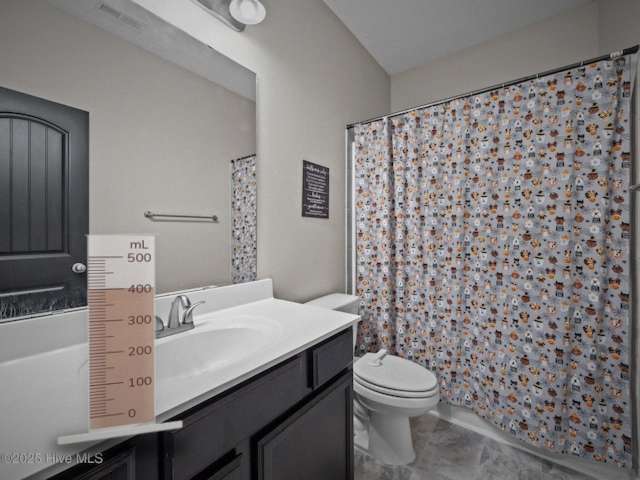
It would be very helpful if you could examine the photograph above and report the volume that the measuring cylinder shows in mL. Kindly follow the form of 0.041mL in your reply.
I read 400mL
